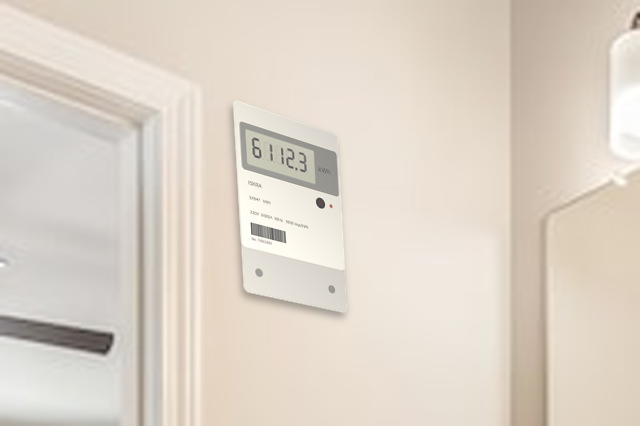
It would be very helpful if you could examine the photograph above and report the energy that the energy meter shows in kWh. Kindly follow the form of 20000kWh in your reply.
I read 6112.3kWh
